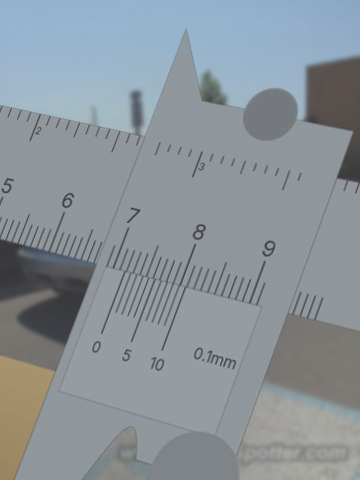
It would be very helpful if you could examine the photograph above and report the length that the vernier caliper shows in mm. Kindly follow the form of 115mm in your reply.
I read 71.8mm
